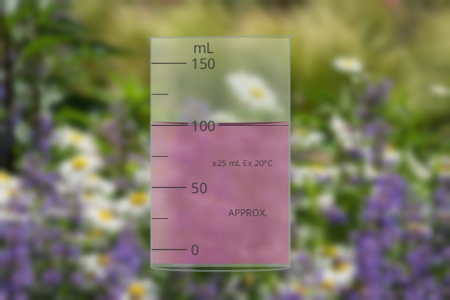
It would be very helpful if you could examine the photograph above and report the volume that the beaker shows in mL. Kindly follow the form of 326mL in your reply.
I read 100mL
